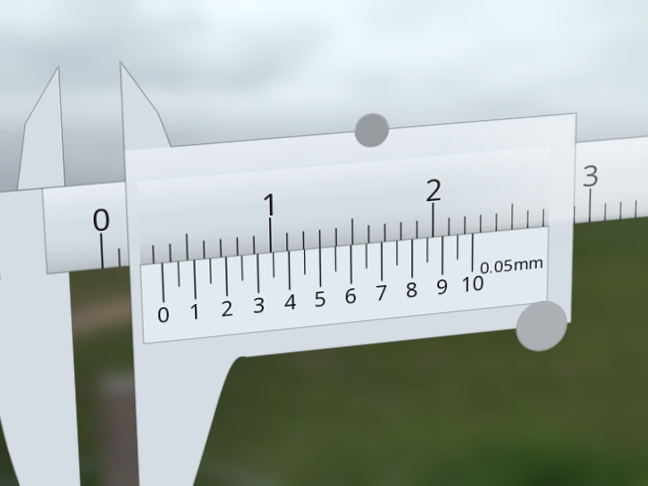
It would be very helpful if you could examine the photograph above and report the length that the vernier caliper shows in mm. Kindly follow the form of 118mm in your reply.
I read 3.5mm
